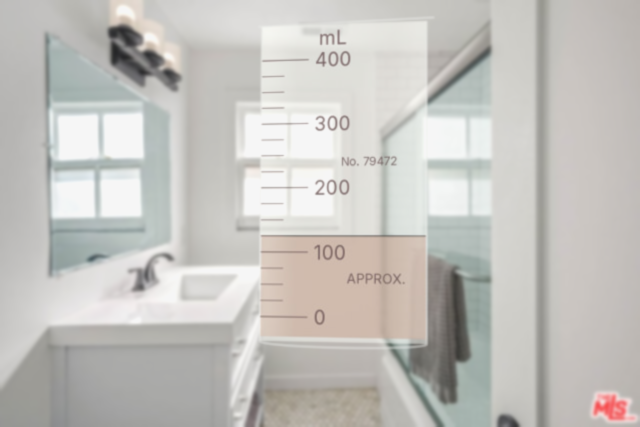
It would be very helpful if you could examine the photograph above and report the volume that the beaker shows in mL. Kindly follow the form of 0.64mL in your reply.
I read 125mL
